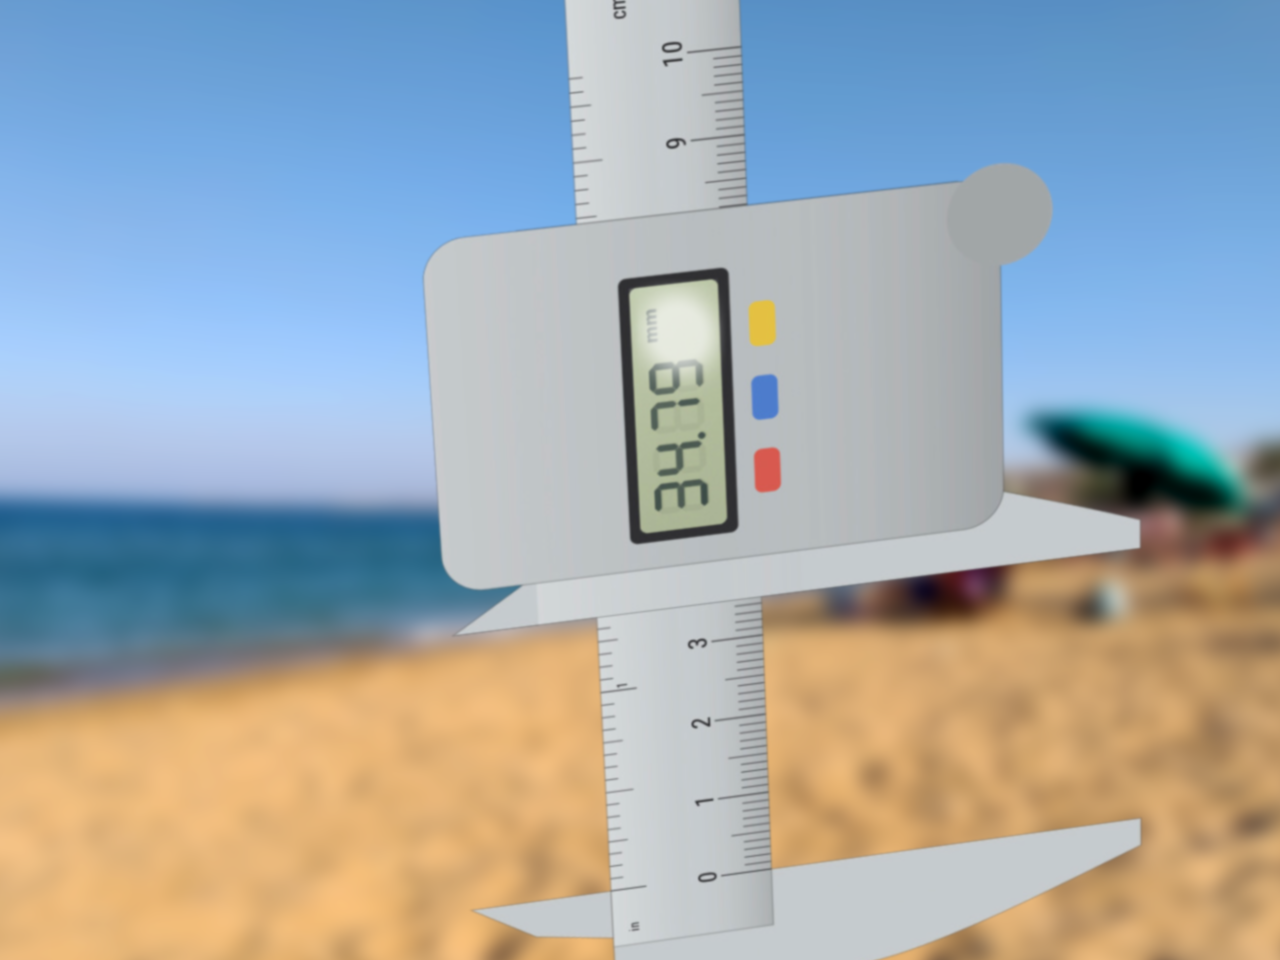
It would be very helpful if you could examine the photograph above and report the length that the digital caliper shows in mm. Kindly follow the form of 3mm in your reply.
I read 34.79mm
